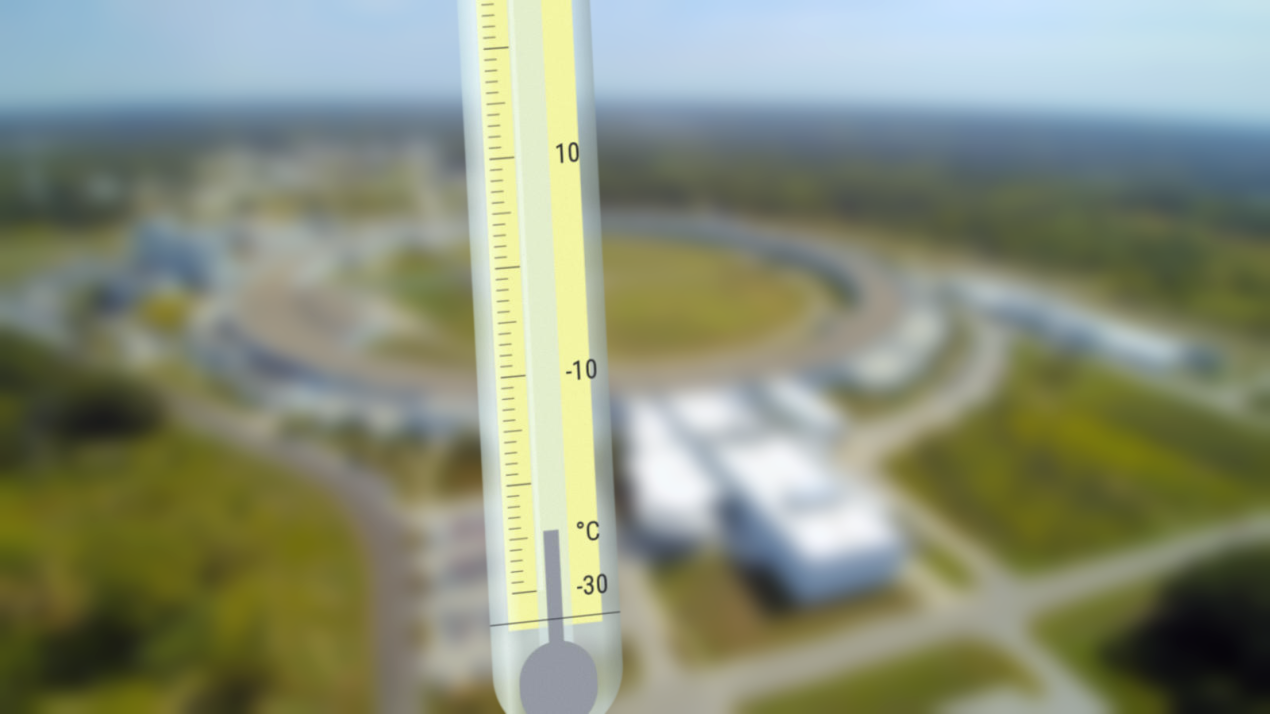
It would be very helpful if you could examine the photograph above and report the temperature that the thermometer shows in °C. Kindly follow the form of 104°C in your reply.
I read -24.5°C
